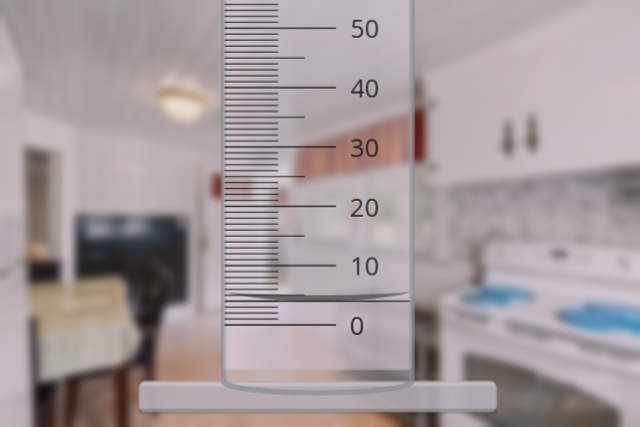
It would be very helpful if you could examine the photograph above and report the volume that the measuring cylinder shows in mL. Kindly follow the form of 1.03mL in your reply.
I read 4mL
